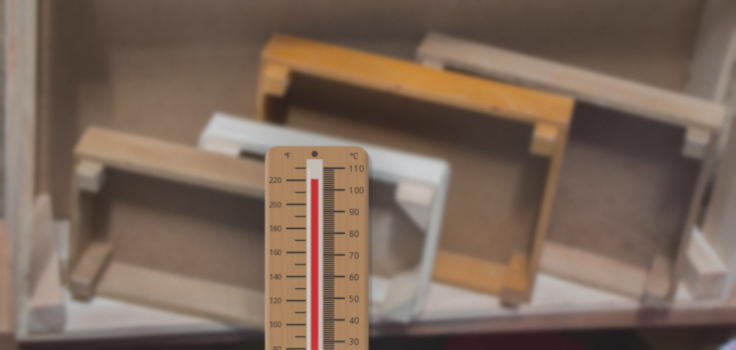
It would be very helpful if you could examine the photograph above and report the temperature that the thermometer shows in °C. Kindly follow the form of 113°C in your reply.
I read 105°C
